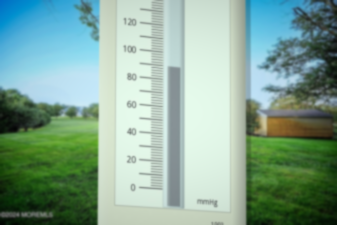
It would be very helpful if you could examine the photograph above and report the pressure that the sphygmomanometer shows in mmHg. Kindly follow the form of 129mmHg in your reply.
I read 90mmHg
